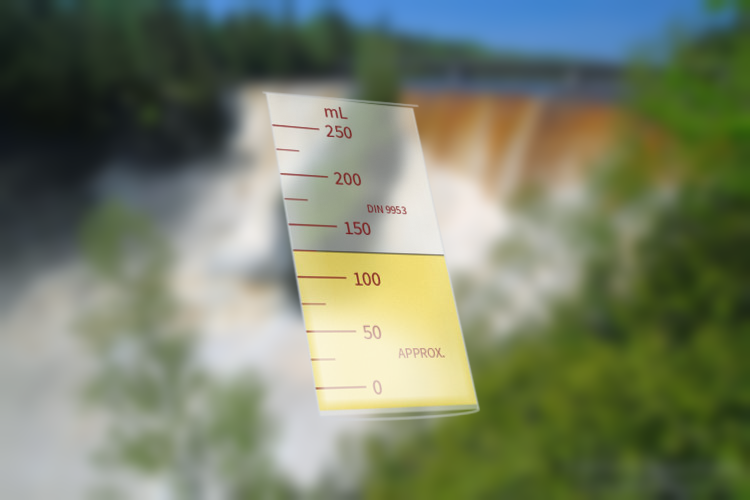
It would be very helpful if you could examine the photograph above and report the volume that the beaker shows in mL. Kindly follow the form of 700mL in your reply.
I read 125mL
